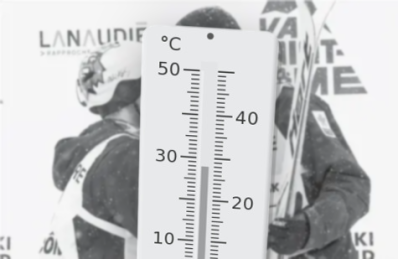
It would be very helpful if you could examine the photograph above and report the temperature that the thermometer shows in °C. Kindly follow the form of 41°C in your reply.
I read 28°C
